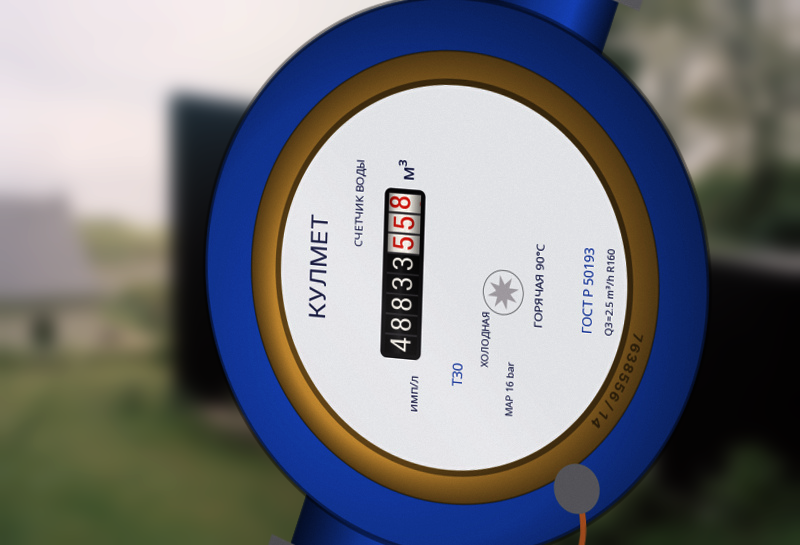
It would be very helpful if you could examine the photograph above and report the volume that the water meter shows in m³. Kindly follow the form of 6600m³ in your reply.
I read 48833.558m³
